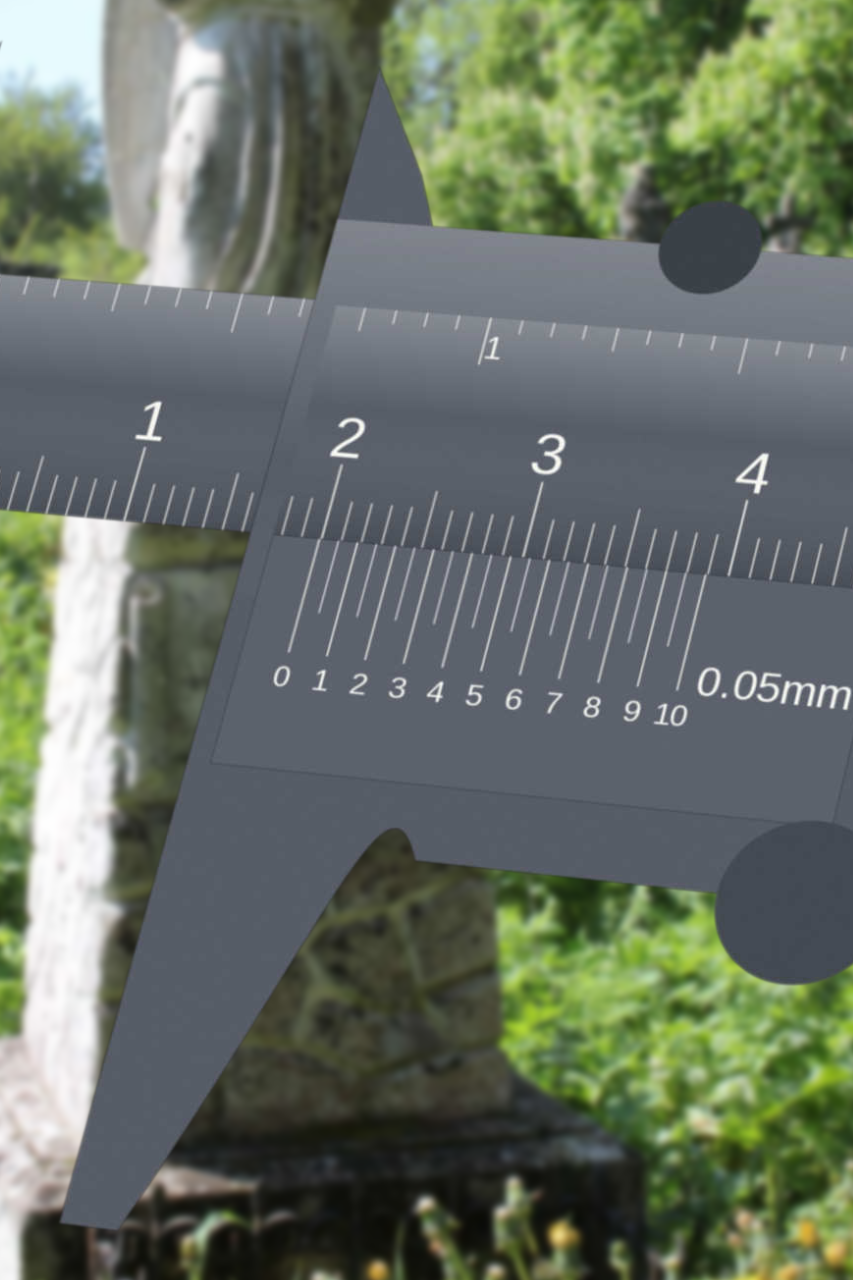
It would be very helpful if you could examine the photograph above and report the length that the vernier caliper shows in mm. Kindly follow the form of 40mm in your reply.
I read 19.9mm
